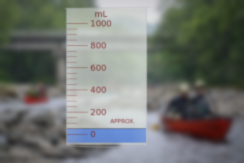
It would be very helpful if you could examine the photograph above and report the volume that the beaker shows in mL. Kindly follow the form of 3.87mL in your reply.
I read 50mL
